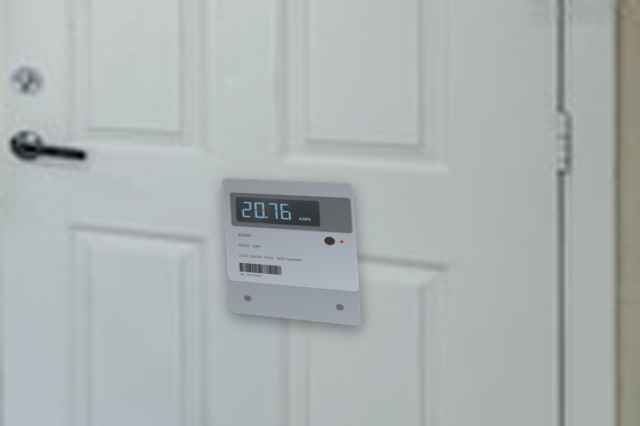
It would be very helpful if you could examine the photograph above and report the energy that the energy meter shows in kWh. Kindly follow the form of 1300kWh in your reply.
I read 20.76kWh
